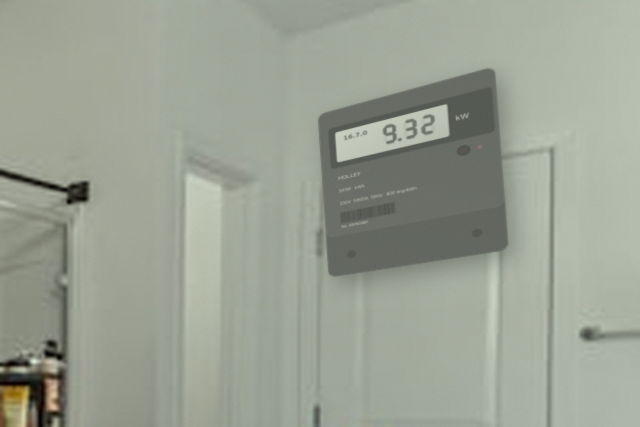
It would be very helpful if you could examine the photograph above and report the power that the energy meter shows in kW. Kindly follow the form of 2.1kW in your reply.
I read 9.32kW
